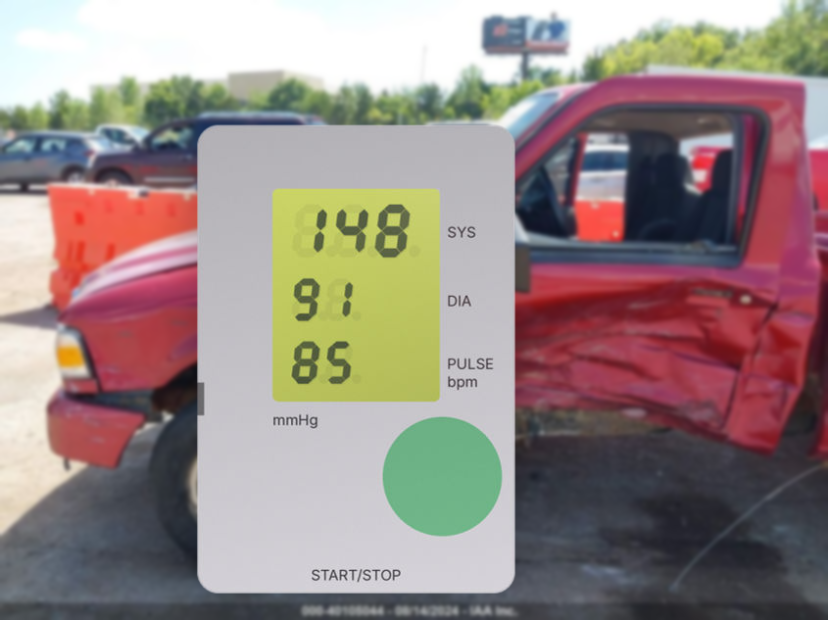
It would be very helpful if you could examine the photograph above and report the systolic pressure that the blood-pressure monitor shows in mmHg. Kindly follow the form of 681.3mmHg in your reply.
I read 148mmHg
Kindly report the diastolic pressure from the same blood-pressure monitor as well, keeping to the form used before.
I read 91mmHg
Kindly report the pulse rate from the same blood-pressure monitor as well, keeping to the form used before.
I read 85bpm
